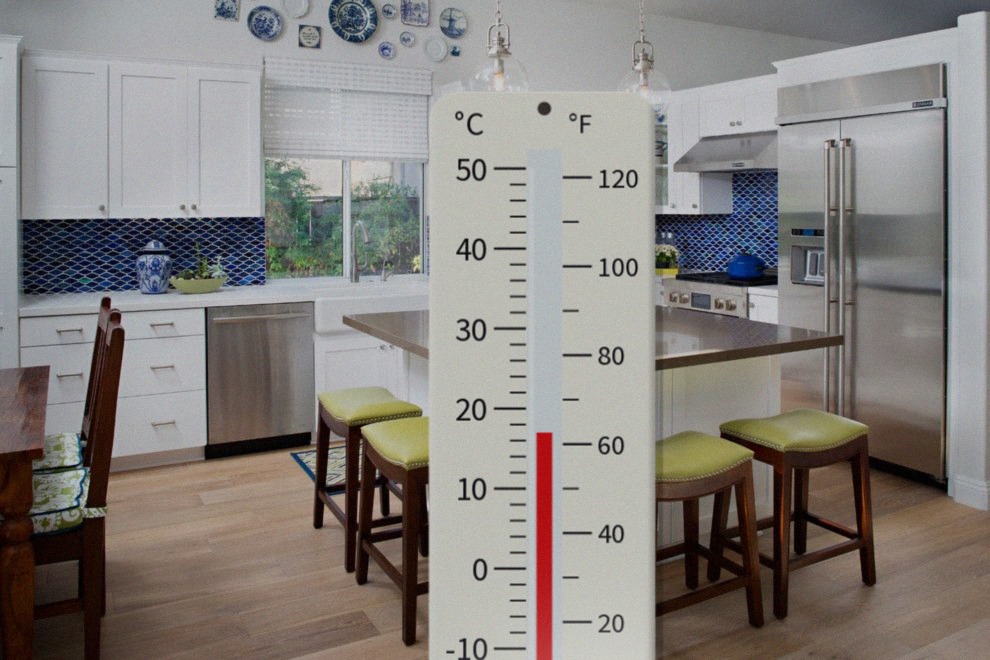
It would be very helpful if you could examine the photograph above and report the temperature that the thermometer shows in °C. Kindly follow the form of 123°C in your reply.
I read 17°C
